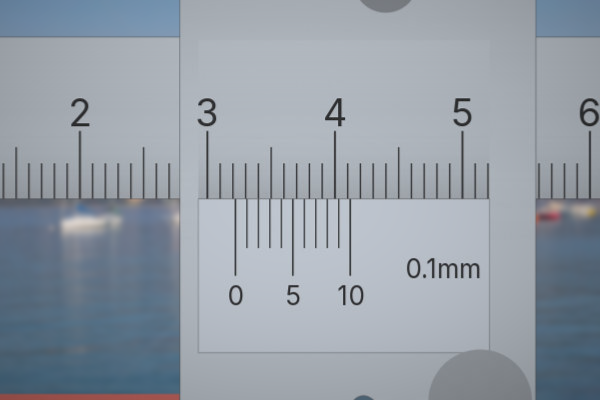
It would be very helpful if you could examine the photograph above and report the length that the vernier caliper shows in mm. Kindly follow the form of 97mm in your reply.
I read 32.2mm
